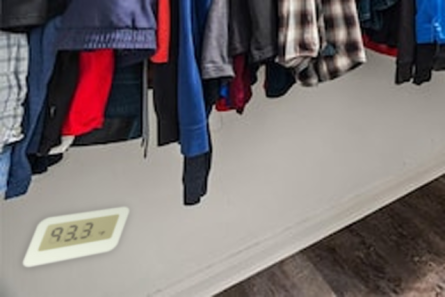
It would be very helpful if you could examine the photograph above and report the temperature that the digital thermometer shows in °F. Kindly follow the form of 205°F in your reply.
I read 93.3°F
